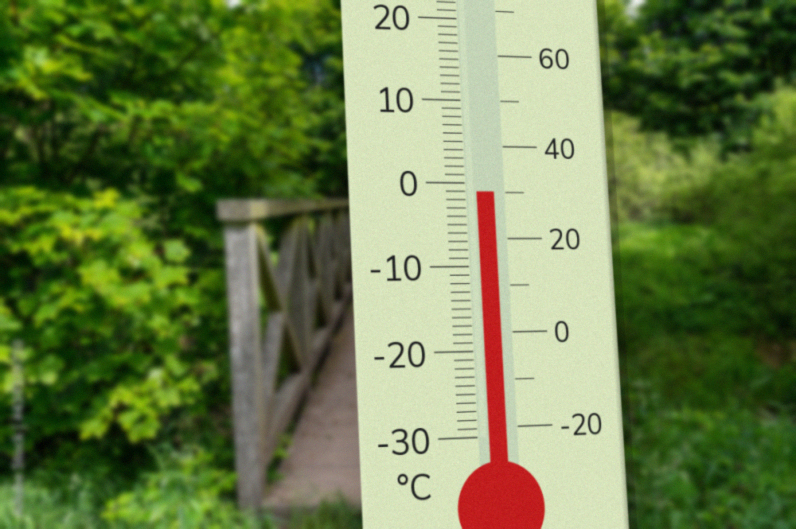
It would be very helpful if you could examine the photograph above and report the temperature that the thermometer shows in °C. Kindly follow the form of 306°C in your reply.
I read -1°C
